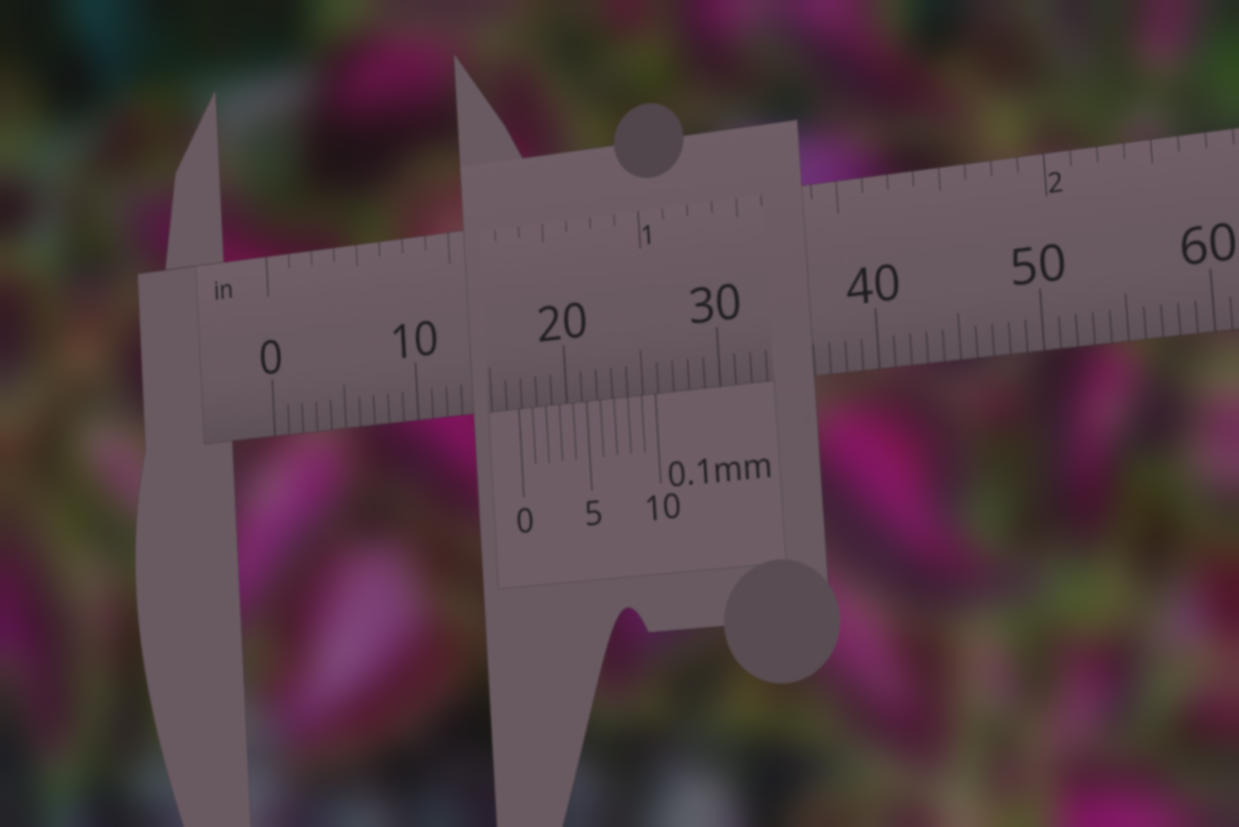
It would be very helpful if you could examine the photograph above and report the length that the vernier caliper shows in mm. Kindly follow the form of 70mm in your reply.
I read 16.8mm
